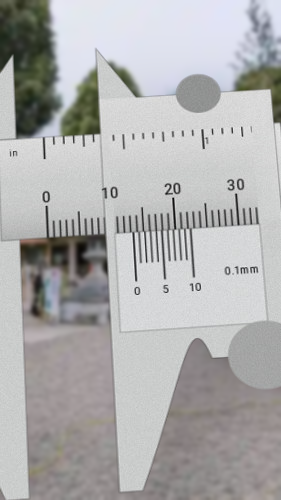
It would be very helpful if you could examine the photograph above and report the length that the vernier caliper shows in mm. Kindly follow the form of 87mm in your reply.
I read 13.4mm
